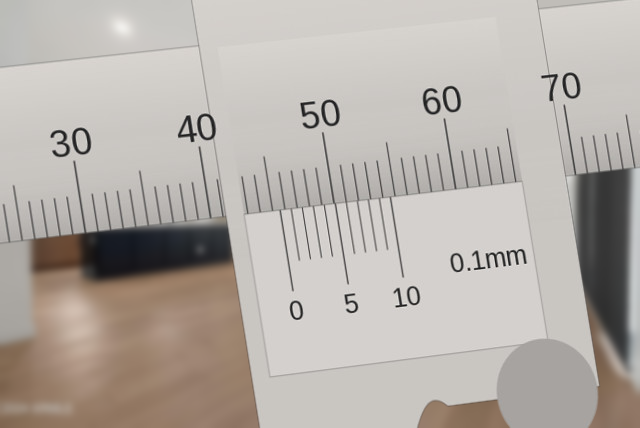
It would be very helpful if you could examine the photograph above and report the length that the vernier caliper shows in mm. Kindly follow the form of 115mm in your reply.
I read 45.6mm
